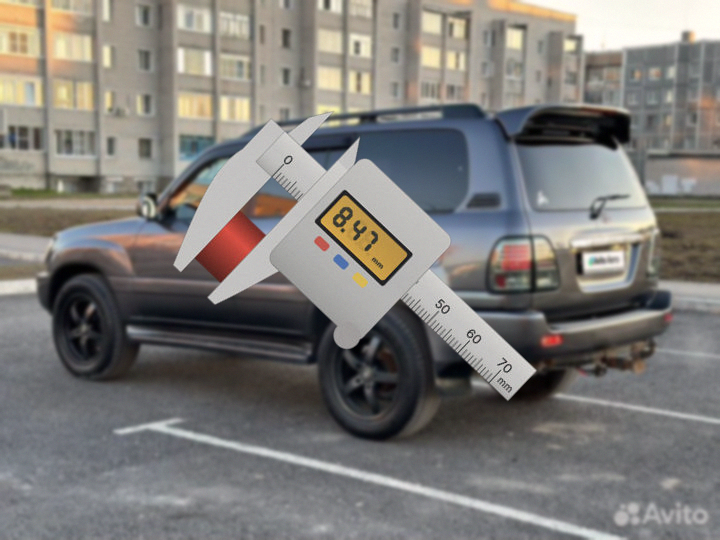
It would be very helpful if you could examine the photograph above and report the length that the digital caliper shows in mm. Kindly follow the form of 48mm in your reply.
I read 8.47mm
